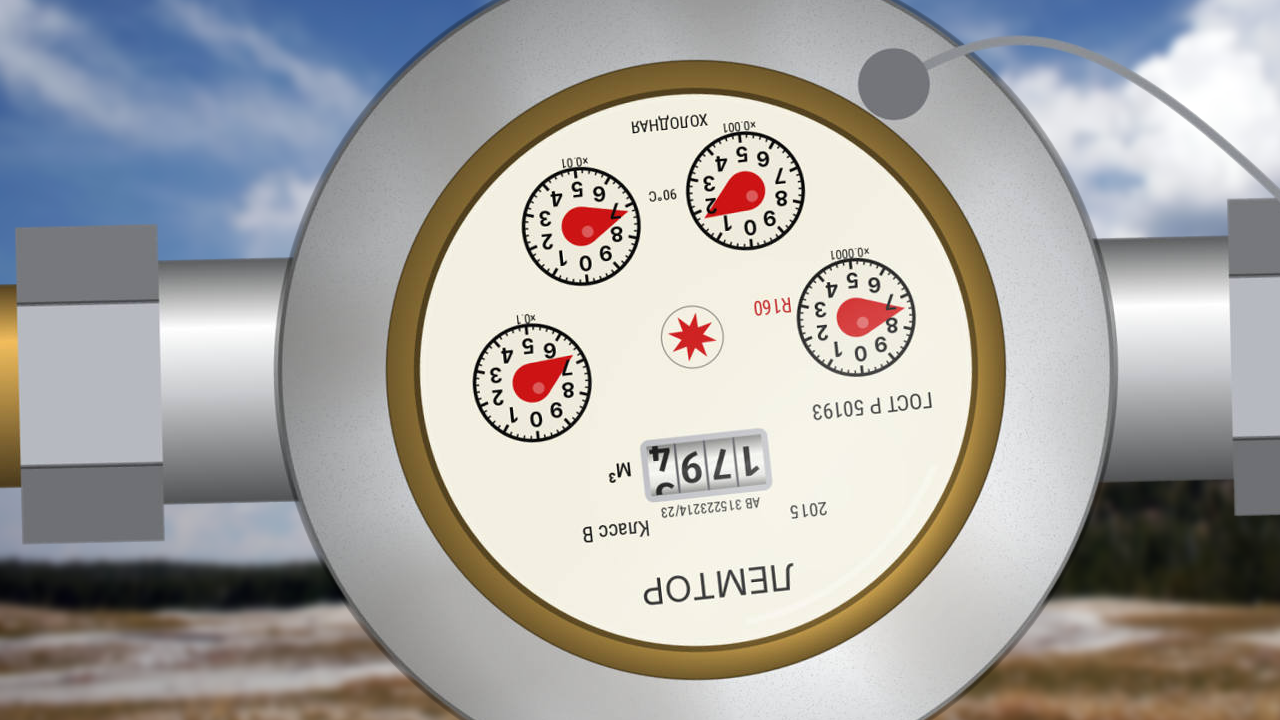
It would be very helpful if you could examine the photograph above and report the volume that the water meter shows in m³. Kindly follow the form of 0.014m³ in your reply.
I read 1793.6717m³
